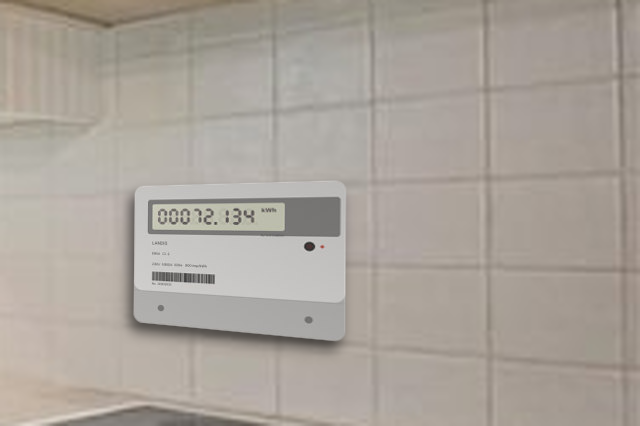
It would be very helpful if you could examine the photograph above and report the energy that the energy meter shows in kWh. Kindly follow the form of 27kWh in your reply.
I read 72.134kWh
